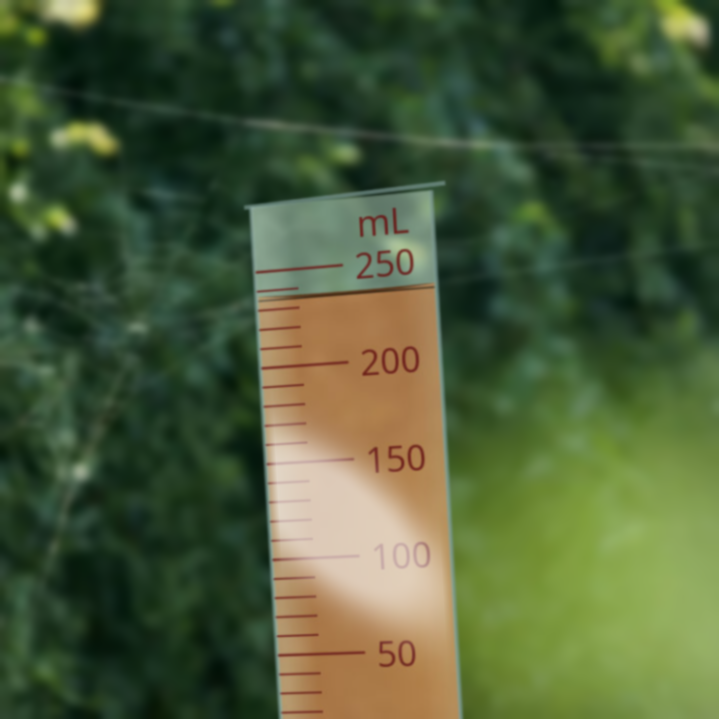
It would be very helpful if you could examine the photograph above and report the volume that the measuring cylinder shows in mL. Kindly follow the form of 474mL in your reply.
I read 235mL
